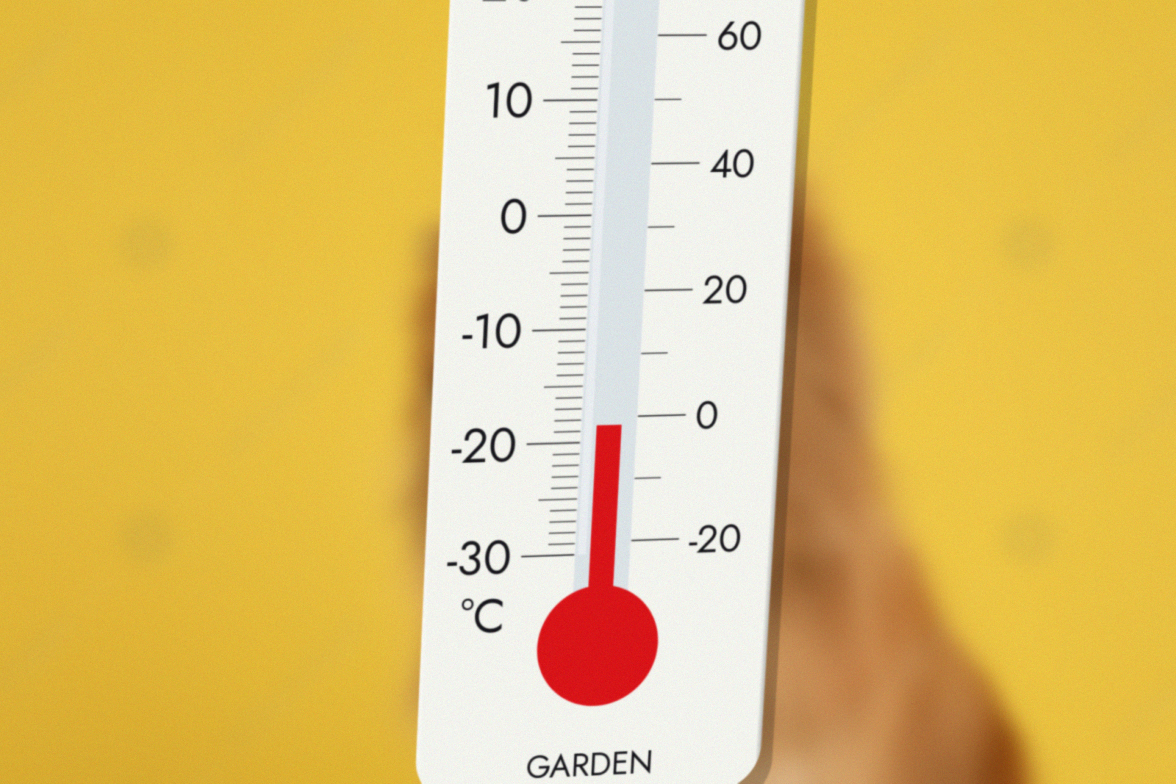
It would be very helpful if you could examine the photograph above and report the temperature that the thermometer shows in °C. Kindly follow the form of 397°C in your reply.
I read -18.5°C
